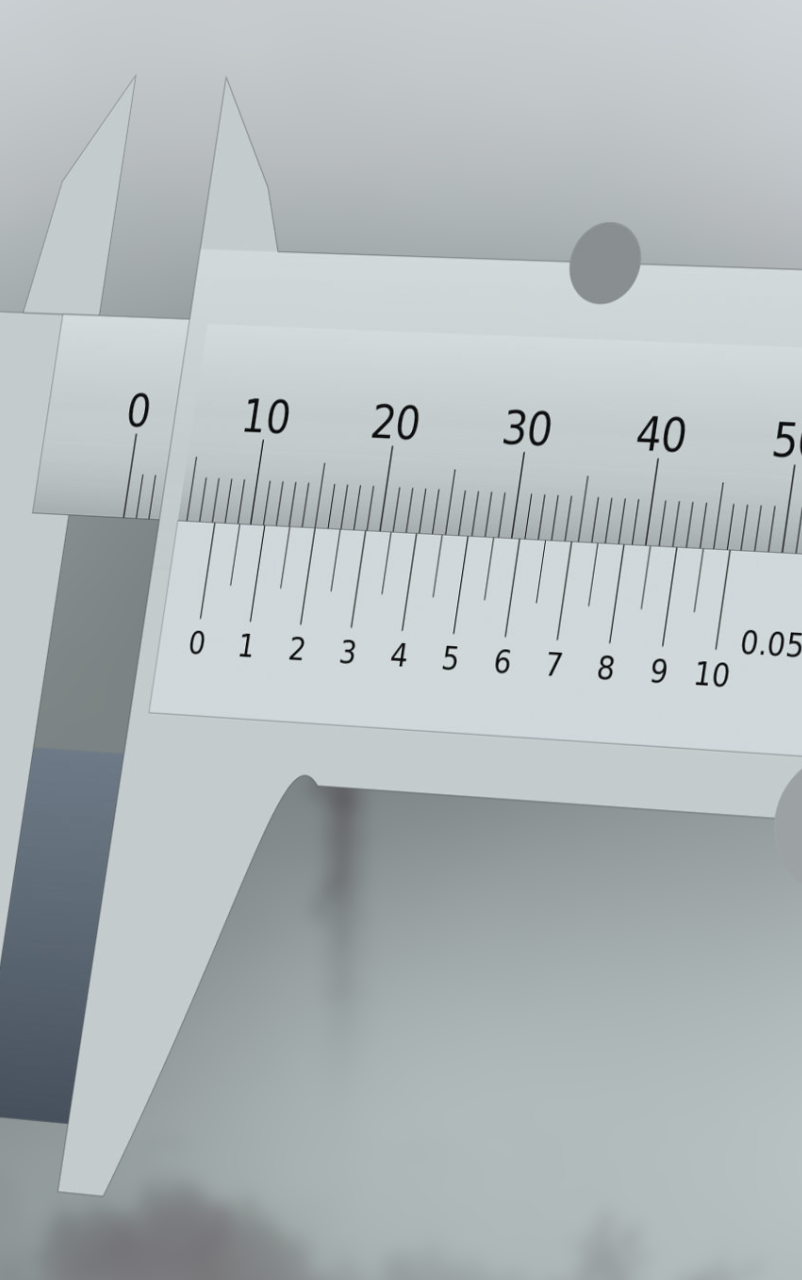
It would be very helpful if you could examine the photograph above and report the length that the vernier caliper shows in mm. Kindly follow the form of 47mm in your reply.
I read 7.2mm
